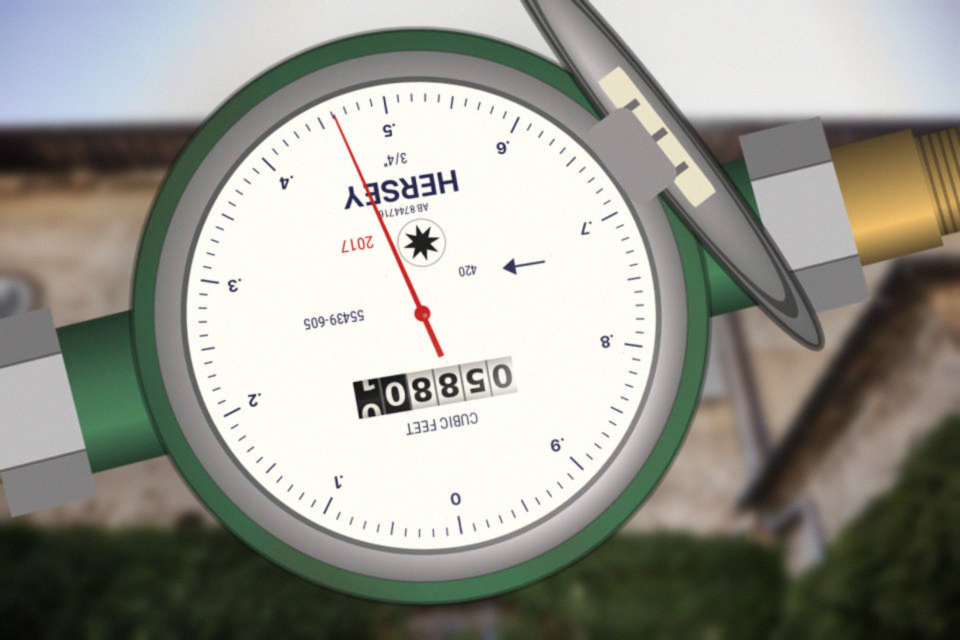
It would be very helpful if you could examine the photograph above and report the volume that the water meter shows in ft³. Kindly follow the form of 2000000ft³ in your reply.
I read 58800.46ft³
